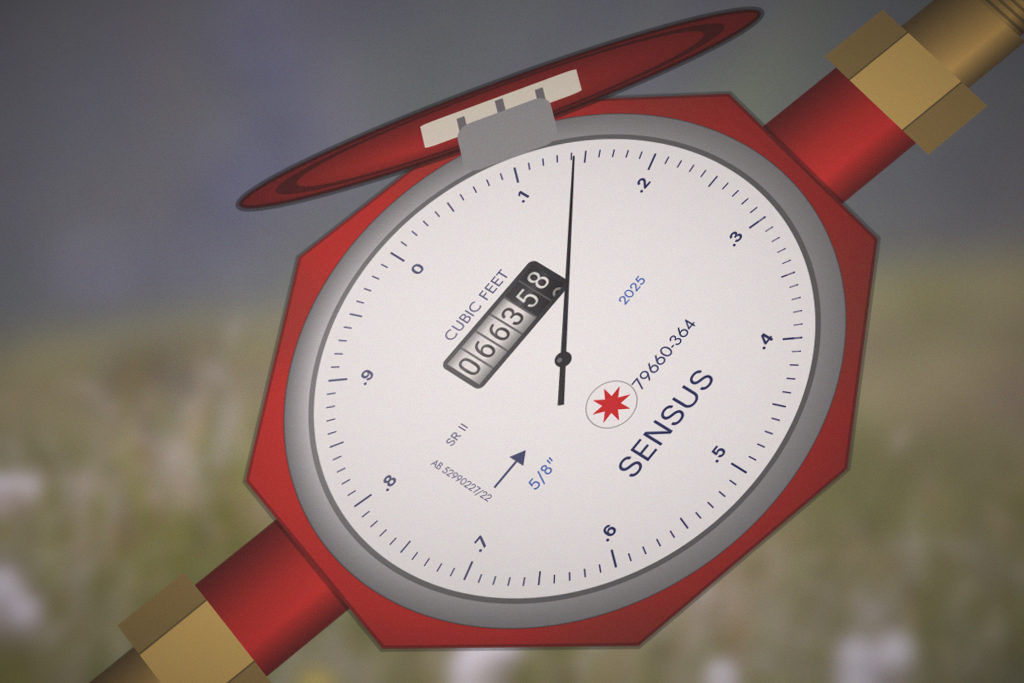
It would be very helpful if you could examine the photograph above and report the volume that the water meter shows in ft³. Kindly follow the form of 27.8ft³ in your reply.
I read 66358.14ft³
